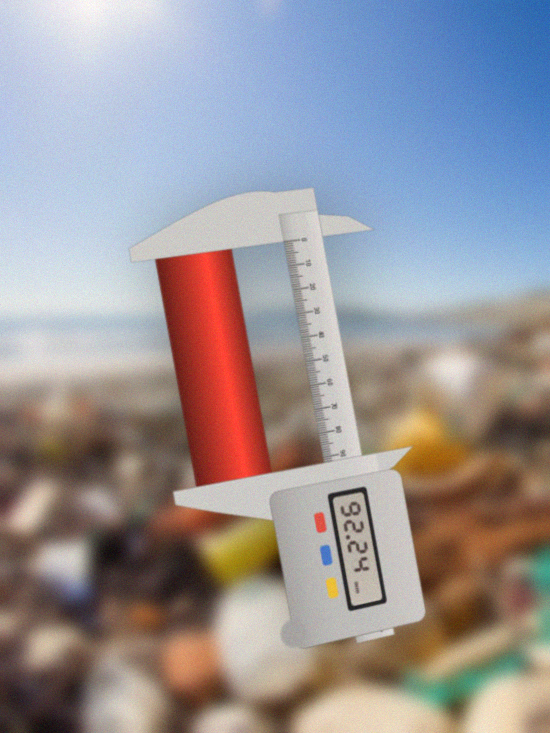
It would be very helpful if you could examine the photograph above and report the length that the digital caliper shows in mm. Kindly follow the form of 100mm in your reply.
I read 92.24mm
